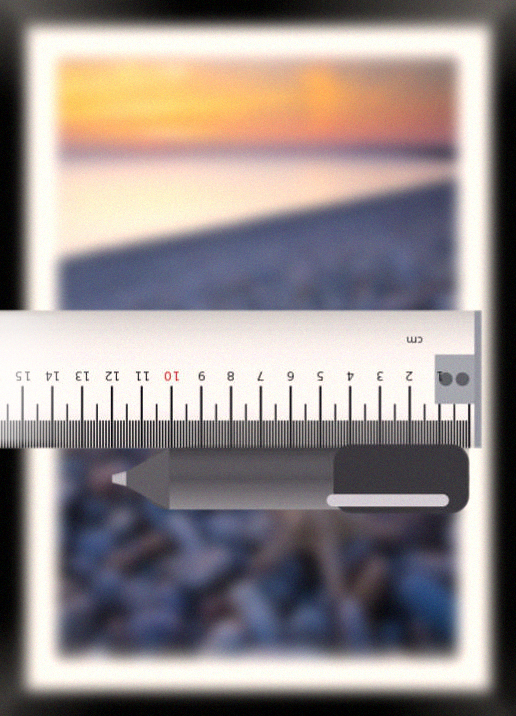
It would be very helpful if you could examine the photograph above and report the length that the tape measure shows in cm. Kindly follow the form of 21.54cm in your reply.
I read 12cm
